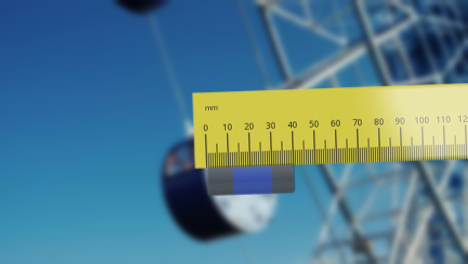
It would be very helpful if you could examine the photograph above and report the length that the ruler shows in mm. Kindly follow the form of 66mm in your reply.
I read 40mm
